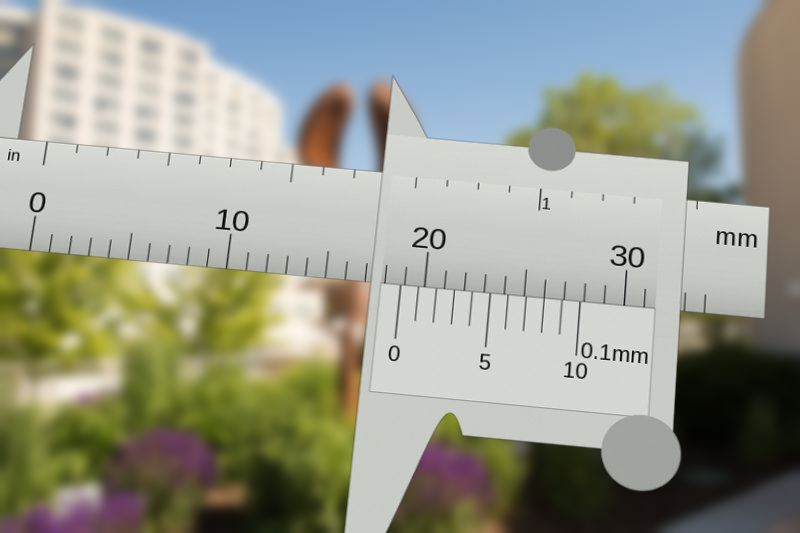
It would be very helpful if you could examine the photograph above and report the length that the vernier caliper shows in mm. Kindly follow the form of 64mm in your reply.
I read 18.8mm
